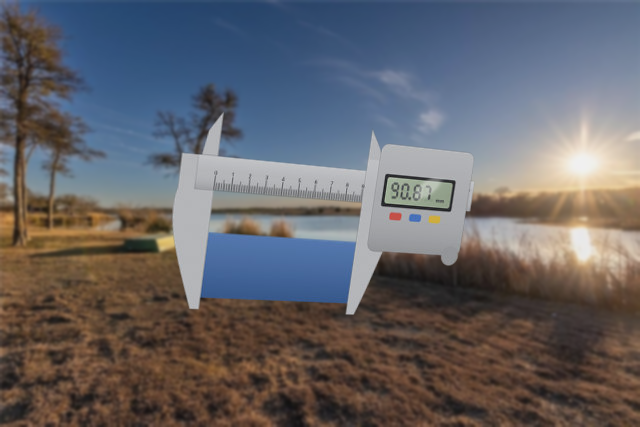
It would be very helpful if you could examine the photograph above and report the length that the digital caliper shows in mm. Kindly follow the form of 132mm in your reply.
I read 90.87mm
